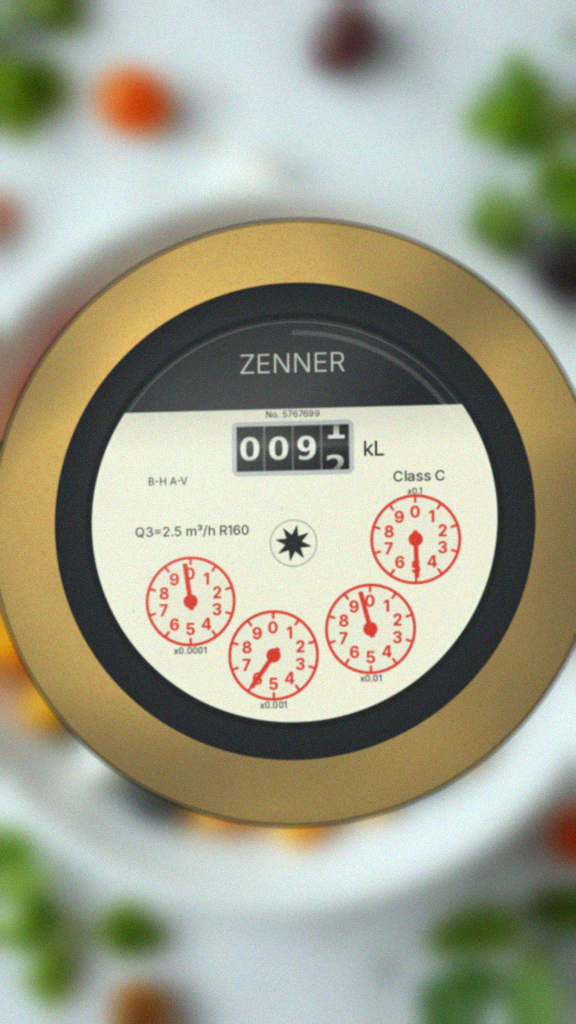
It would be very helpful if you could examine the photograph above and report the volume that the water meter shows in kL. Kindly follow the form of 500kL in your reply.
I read 91.4959kL
